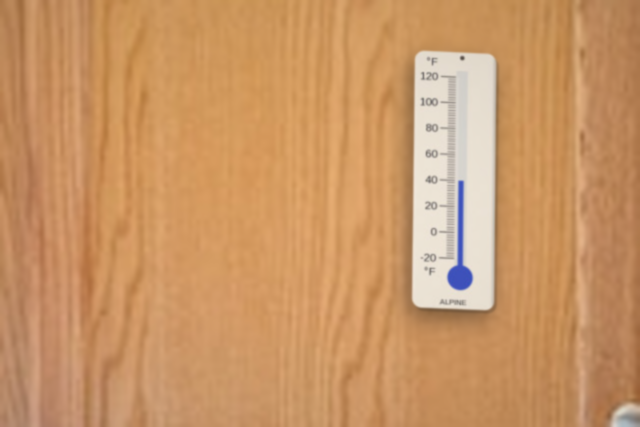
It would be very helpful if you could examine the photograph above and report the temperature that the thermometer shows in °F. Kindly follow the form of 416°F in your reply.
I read 40°F
